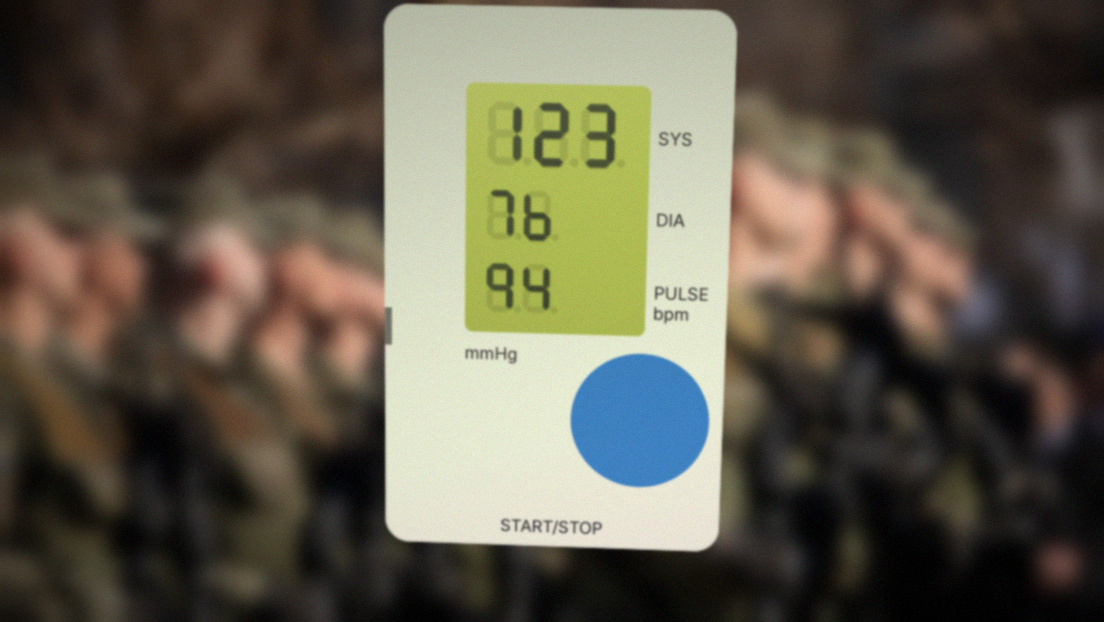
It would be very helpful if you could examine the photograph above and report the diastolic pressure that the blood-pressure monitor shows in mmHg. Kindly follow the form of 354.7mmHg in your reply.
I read 76mmHg
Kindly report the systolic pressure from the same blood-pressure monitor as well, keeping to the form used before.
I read 123mmHg
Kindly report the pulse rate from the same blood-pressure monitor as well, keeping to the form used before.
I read 94bpm
